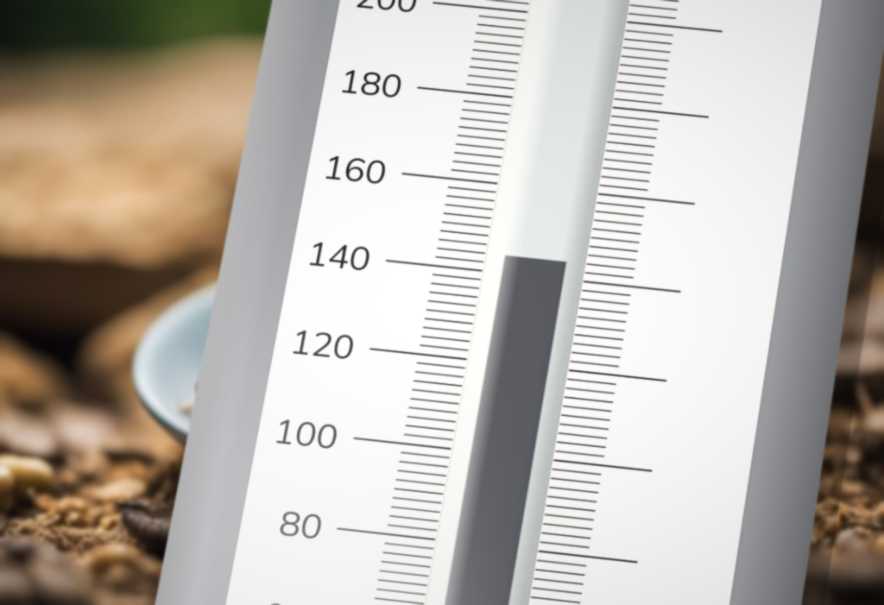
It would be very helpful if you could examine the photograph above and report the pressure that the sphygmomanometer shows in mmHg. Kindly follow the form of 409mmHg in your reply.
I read 144mmHg
